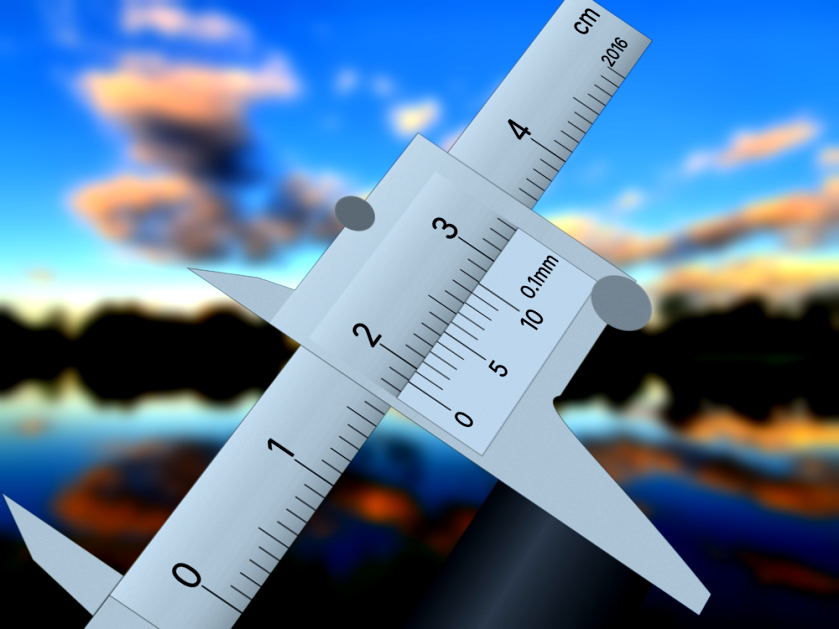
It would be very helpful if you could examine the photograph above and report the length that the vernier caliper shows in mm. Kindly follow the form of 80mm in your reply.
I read 18.9mm
